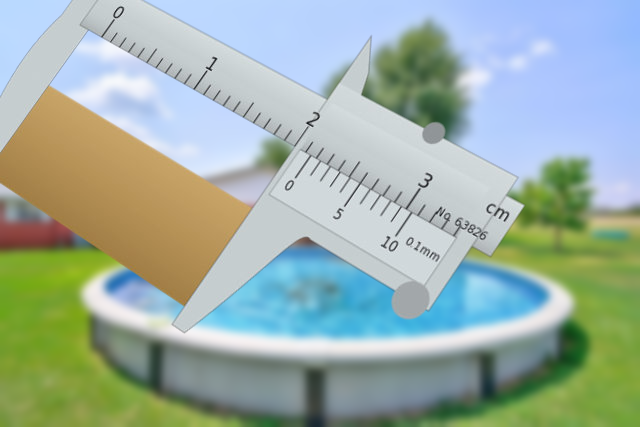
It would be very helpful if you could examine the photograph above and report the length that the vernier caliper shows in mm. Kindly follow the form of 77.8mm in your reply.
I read 21.5mm
